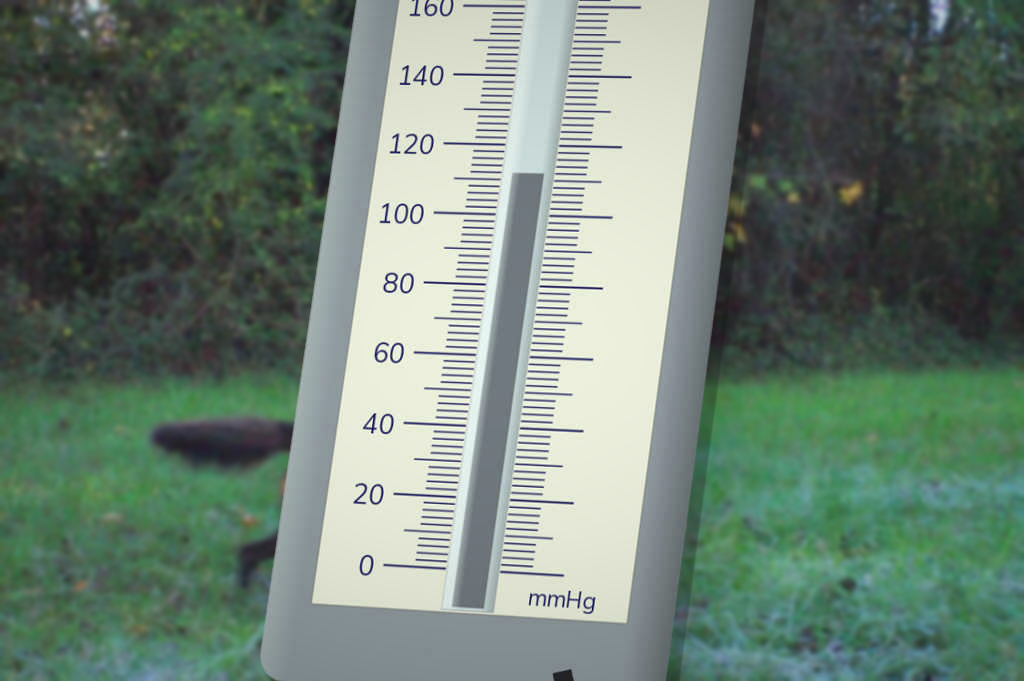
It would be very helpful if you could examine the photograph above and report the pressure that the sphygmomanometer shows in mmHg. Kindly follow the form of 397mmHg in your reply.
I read 112mmHg
